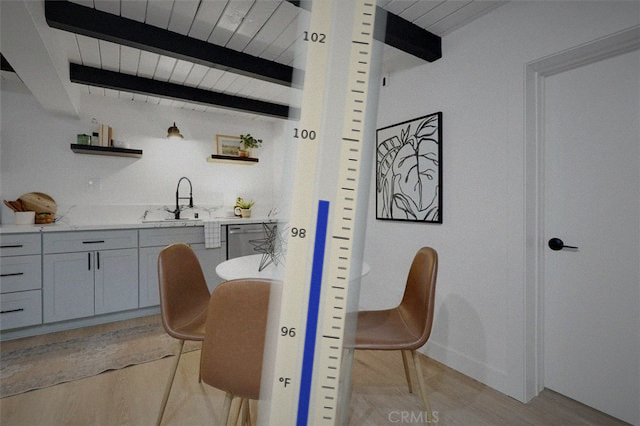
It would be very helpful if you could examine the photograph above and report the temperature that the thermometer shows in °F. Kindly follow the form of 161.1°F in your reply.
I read 98.7°F
